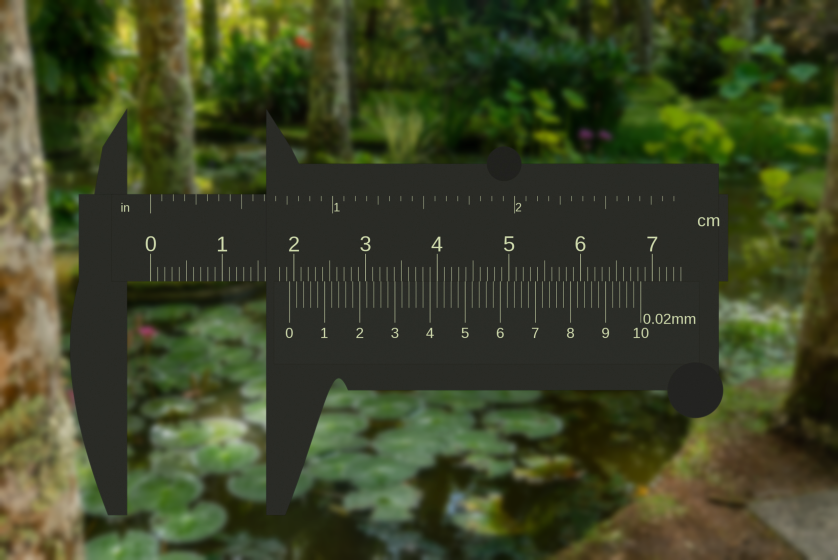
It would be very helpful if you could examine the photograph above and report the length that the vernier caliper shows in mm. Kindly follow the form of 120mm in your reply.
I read 19.4mm
